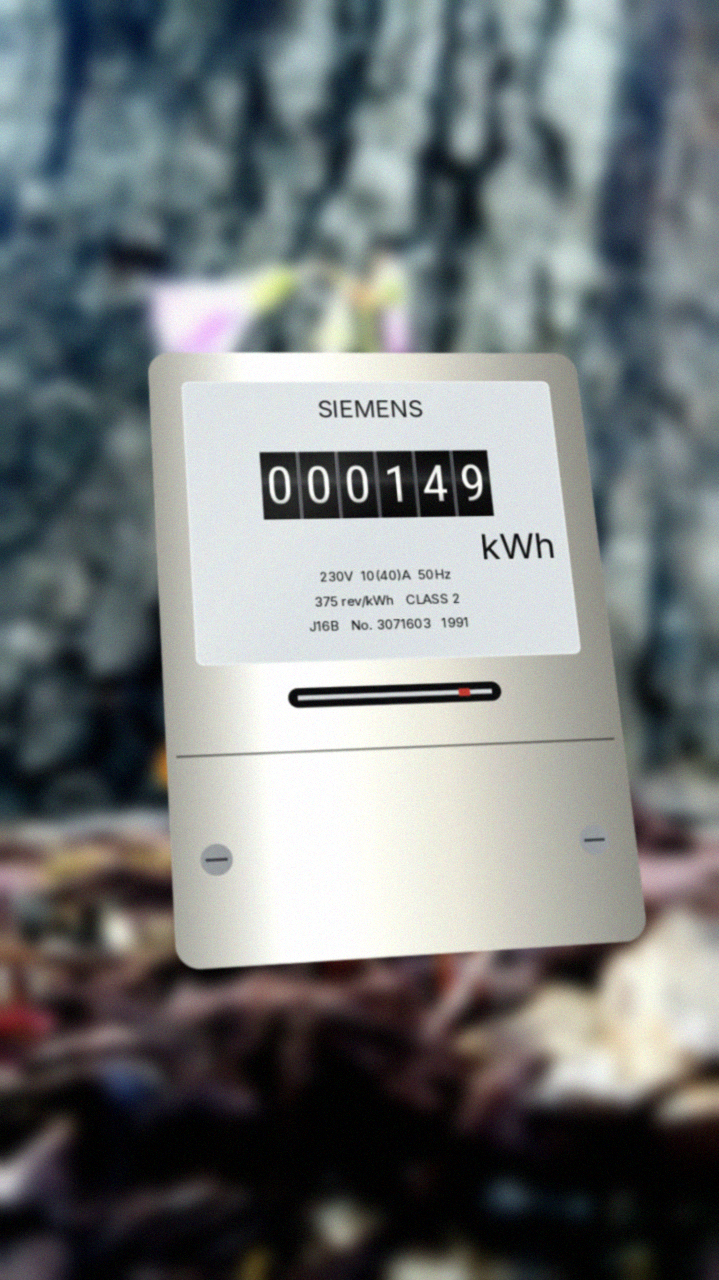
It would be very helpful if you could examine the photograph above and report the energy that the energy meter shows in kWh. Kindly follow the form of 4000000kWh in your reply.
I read 149kWh
